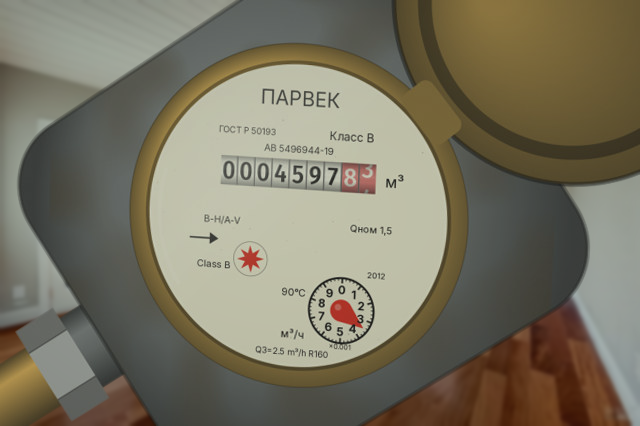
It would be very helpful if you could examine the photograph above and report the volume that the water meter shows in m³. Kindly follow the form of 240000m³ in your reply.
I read 4597.833m³
